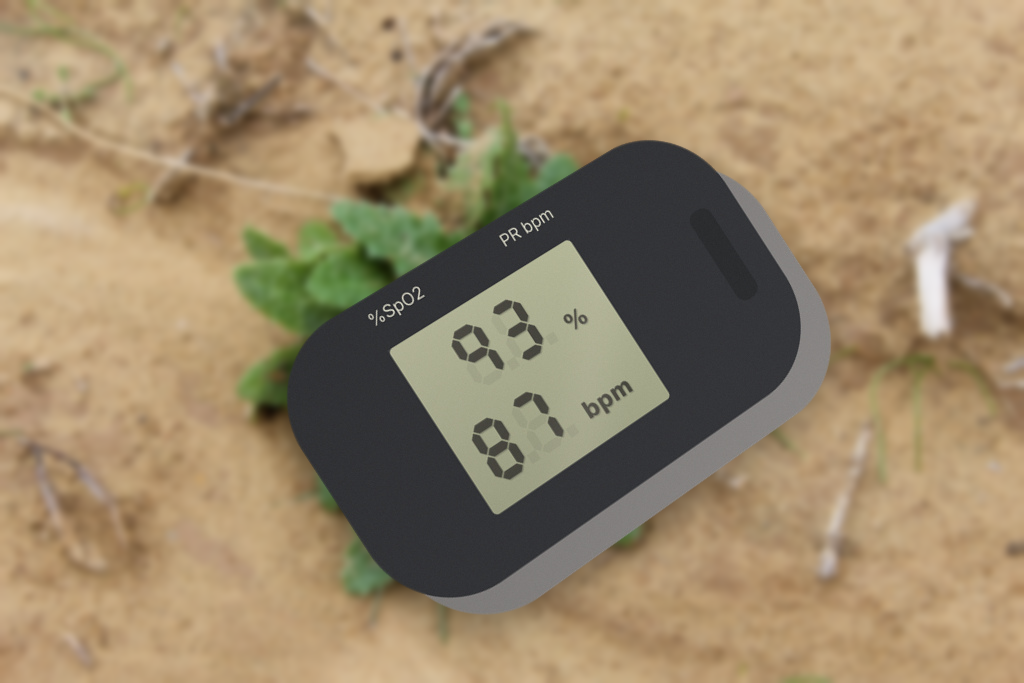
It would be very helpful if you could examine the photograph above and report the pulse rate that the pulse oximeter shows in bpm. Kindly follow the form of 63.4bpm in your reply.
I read 87bpm
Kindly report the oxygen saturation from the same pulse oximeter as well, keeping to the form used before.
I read 93%
